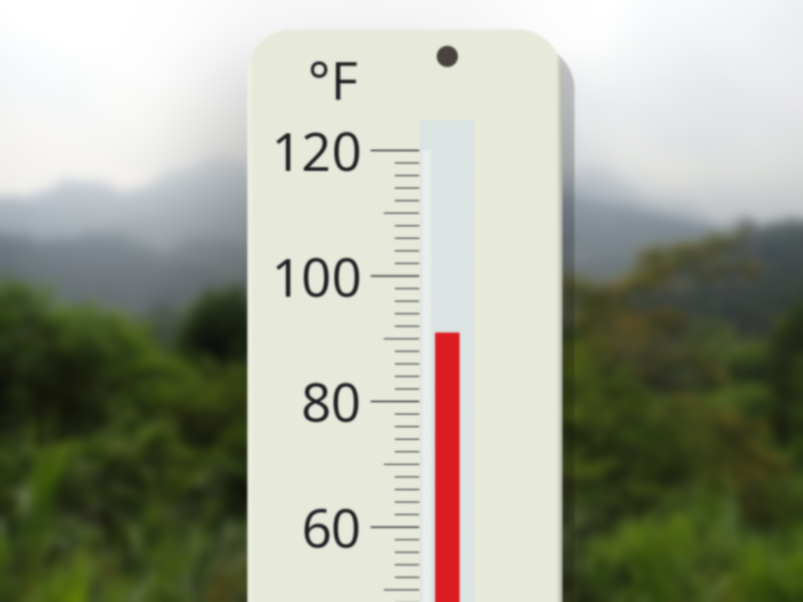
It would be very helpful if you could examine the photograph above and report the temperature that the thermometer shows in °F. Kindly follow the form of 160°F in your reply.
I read 91°F
